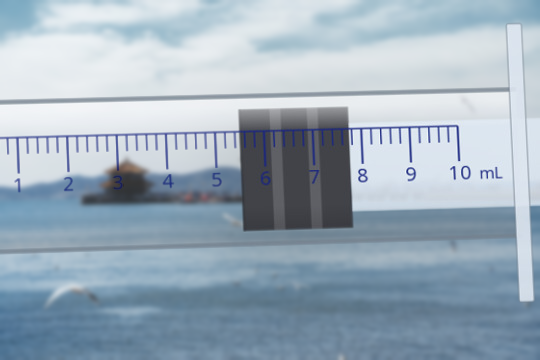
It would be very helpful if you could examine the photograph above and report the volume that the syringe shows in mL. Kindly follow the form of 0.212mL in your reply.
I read 5.5mL
